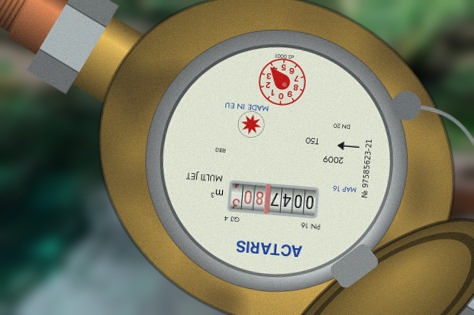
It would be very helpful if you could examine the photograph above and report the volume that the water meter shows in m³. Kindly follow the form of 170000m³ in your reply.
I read 47.8033m³
